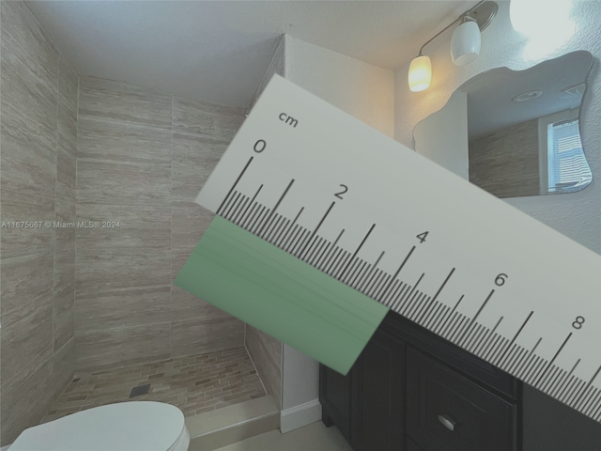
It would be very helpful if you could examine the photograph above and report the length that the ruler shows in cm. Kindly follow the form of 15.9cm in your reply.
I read 4.3cm
